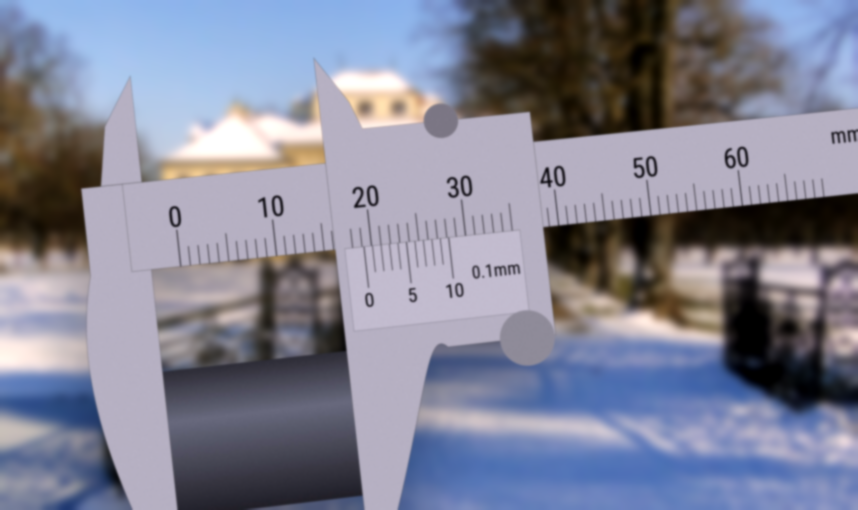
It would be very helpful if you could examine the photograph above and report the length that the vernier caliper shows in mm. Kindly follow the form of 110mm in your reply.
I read 19.2mm
